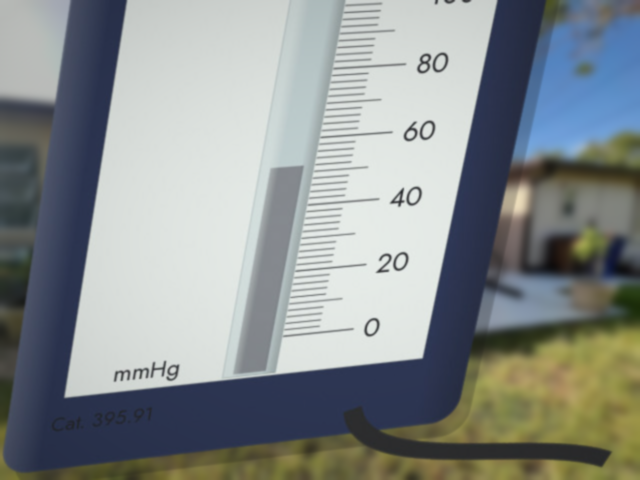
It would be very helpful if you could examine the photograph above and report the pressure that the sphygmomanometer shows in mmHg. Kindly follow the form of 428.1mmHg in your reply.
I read 52mmHg
